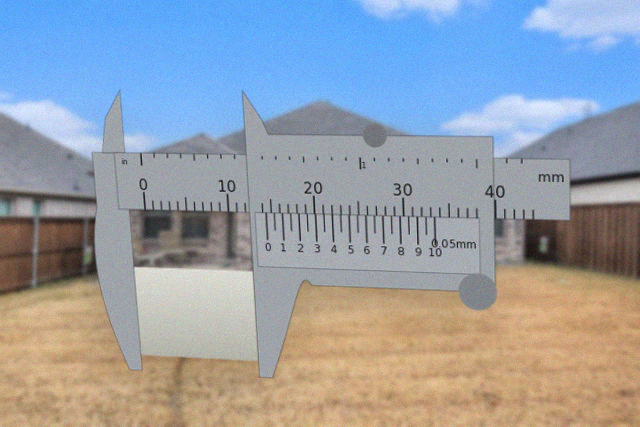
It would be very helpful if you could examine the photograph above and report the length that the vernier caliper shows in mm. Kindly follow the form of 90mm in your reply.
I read 14.4mm
